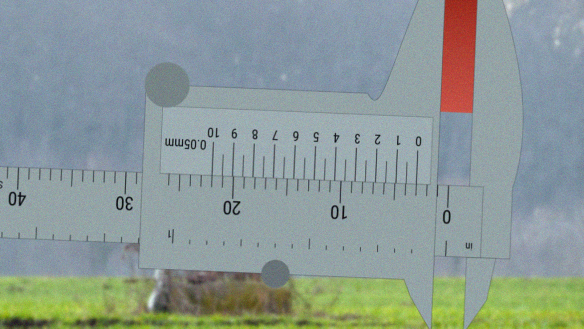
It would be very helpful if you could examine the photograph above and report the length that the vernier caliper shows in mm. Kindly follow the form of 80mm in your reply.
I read 3.0mm
